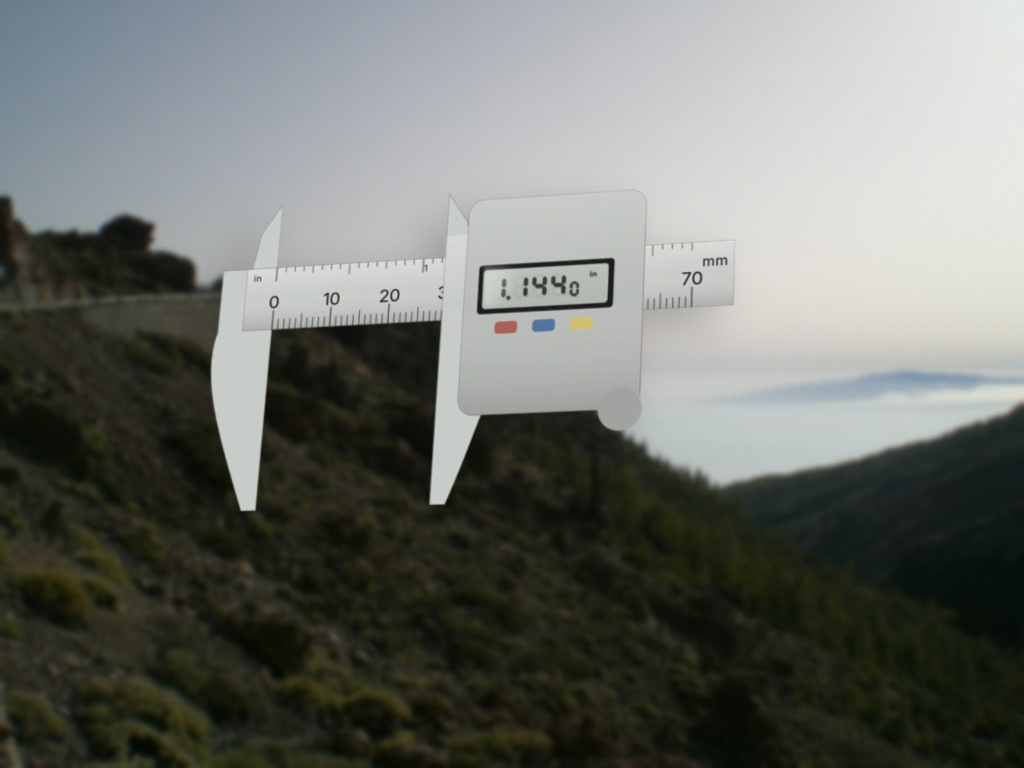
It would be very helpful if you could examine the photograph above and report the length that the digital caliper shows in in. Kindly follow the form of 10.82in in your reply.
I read 1.1440in
